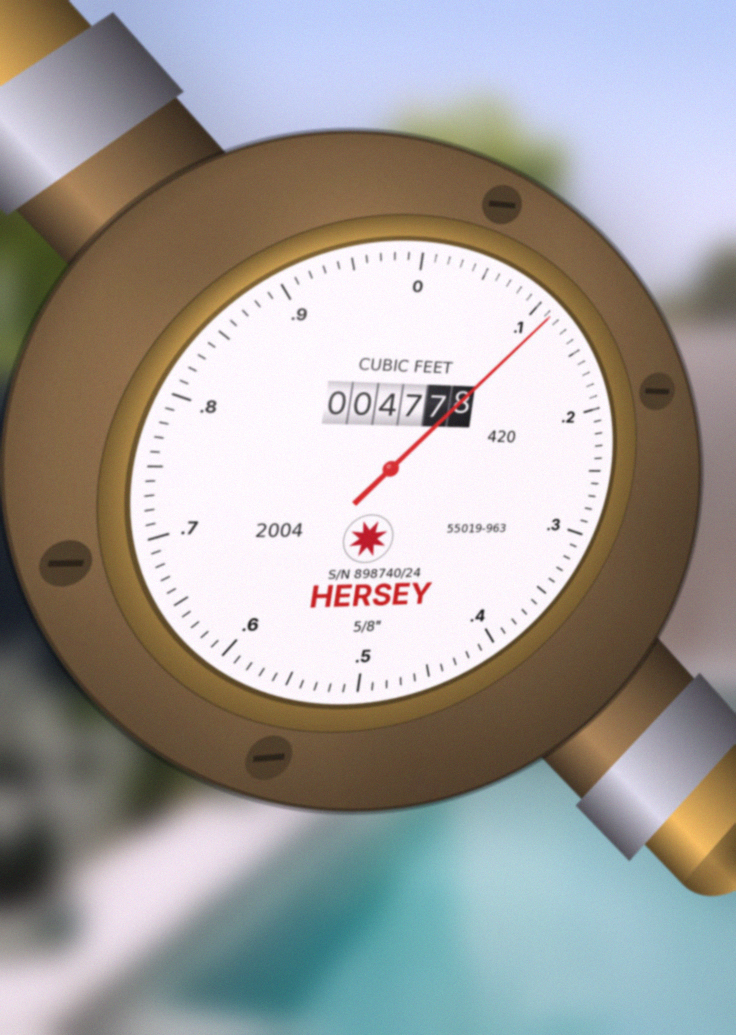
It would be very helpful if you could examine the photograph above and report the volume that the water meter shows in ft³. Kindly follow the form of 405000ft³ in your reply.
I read 4778.11ft³
